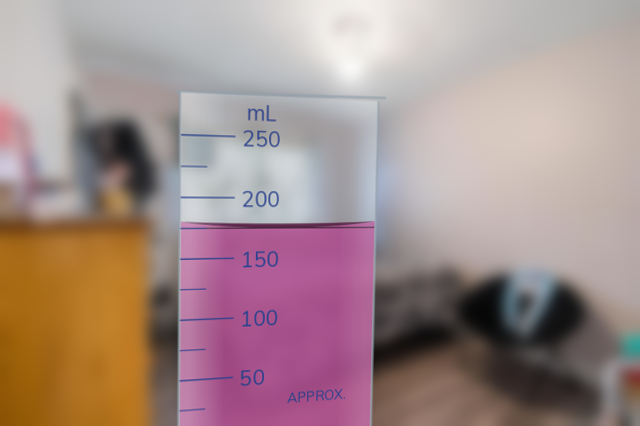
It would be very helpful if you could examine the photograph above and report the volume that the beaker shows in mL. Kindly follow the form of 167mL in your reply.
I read 175mL
